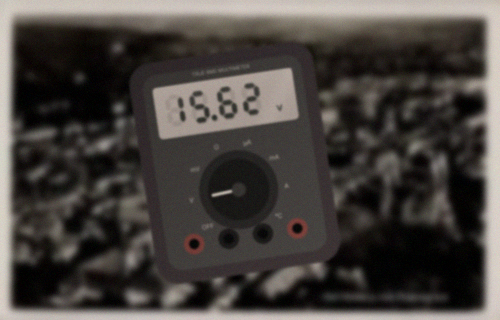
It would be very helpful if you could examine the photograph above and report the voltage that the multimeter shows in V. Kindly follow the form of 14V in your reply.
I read 15.62V
